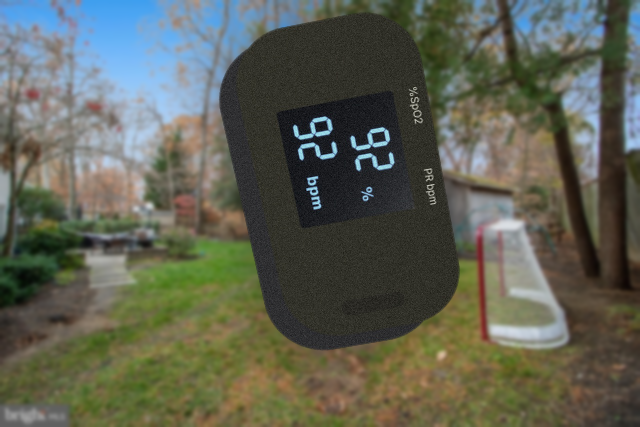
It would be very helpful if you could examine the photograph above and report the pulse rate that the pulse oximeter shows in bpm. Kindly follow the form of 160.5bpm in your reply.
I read 92bpm
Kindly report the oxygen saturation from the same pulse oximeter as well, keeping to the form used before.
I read 92%
